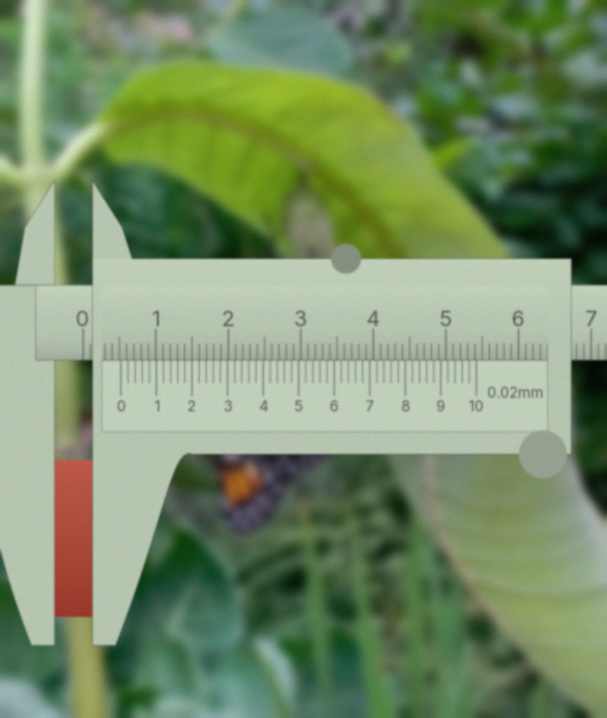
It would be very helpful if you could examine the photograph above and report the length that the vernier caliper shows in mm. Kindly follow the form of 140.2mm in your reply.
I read 5.2mm
